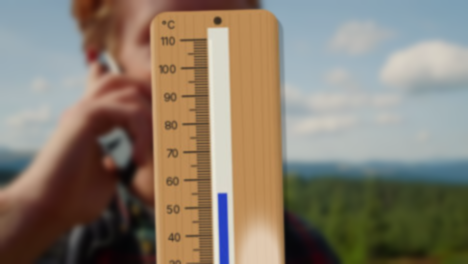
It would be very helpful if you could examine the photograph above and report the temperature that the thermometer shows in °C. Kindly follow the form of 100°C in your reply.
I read 55°C
